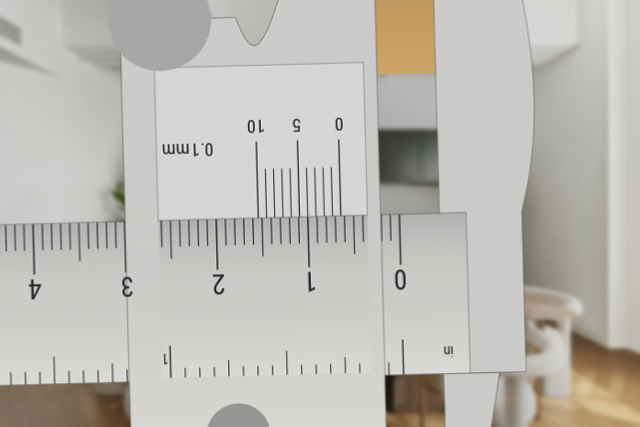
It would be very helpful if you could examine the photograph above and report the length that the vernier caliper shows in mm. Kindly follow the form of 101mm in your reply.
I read 6.4mm
